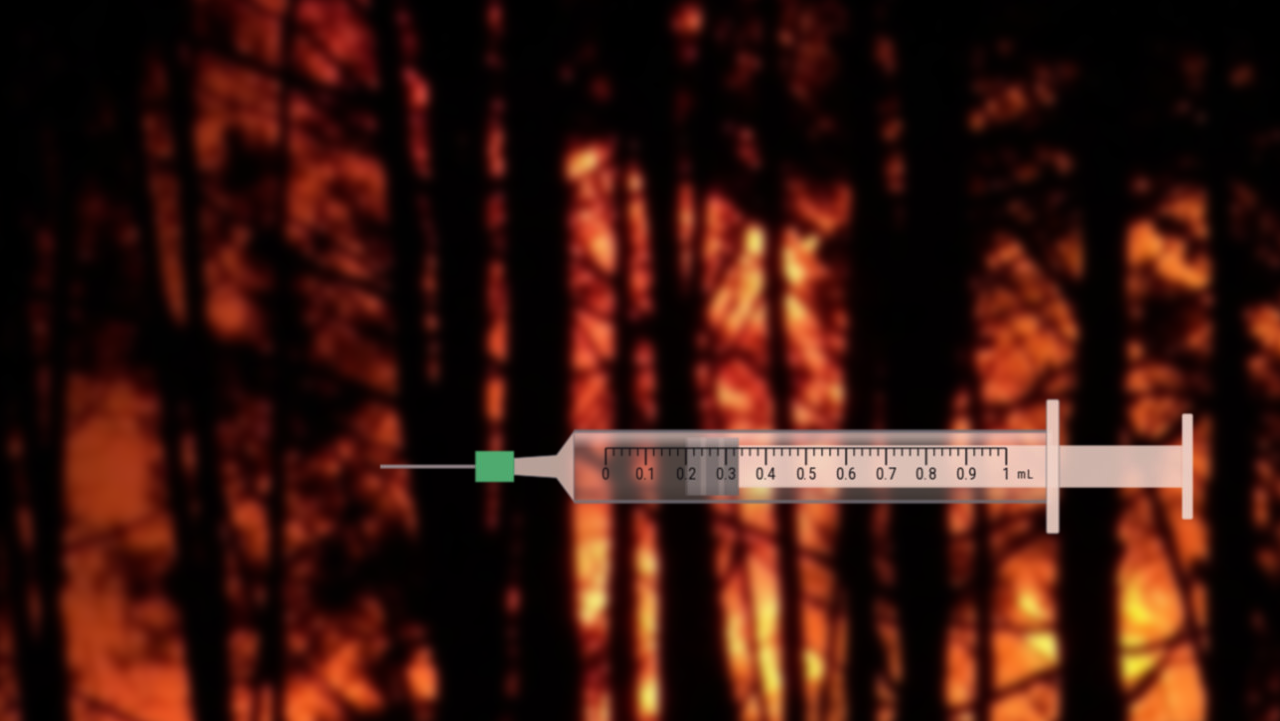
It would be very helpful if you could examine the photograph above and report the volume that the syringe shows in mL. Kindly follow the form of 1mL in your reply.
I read 0.2mL
